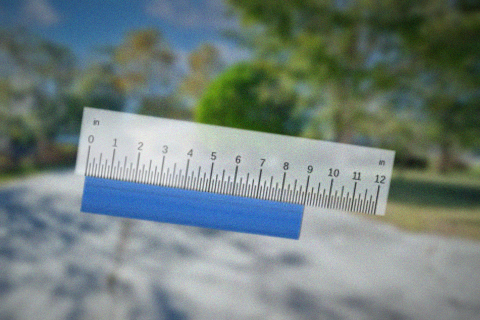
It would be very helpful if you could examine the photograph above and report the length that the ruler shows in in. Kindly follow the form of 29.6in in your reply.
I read 9in
